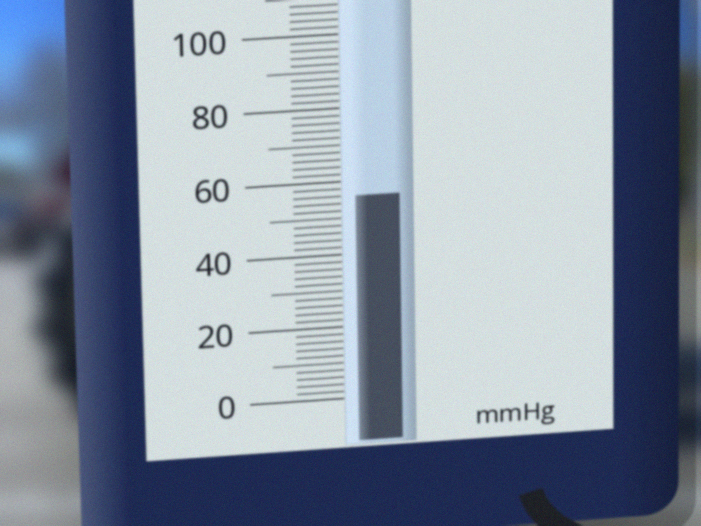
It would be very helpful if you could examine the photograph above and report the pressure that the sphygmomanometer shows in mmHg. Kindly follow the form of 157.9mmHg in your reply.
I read 56mmHg
